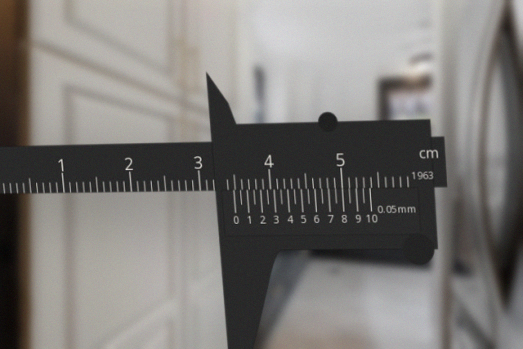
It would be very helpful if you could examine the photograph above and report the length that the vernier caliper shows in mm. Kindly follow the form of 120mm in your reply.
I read 34.8mm
